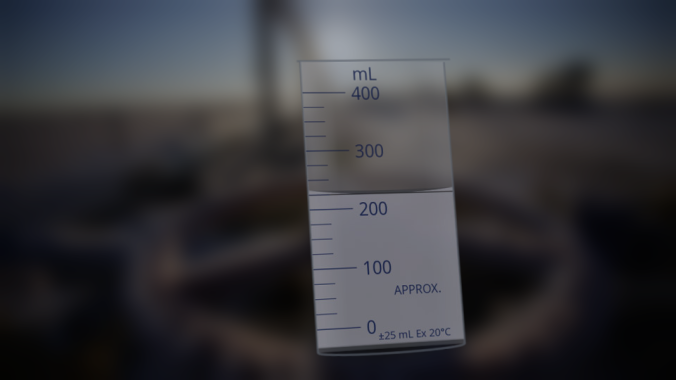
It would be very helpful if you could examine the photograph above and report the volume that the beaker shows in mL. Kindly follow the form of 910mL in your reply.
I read 225mL
